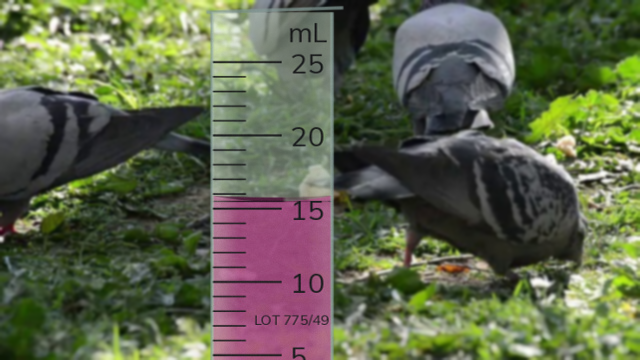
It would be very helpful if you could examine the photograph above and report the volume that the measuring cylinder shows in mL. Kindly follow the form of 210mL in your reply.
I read 15.5mL
